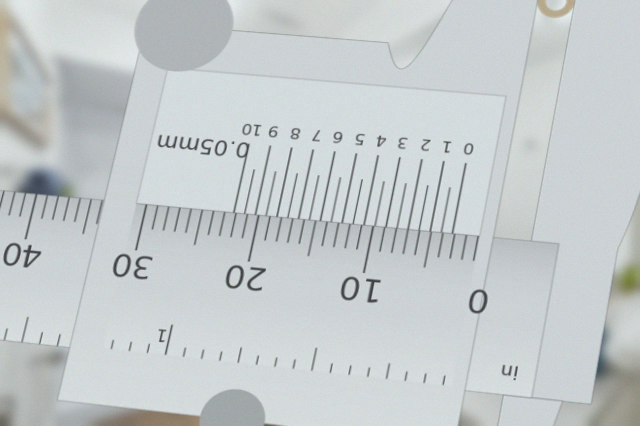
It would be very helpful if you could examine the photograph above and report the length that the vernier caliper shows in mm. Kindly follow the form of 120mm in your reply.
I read 3.2mm
